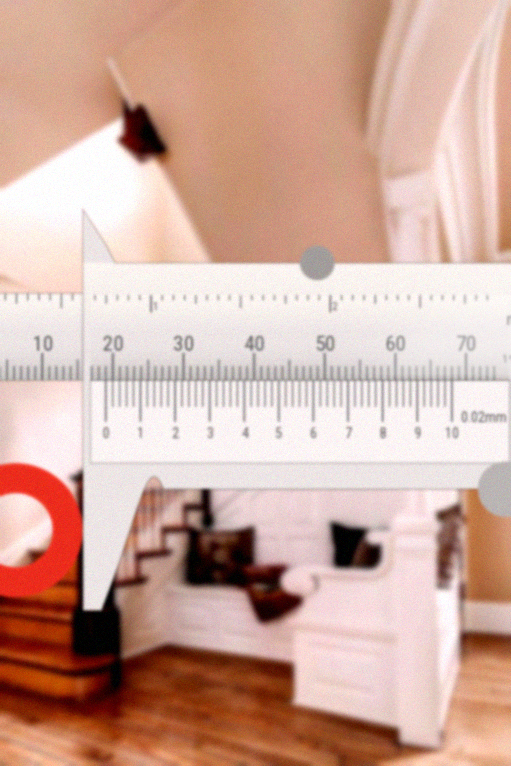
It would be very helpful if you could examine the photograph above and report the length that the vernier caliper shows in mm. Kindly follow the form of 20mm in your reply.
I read 19.0mm
